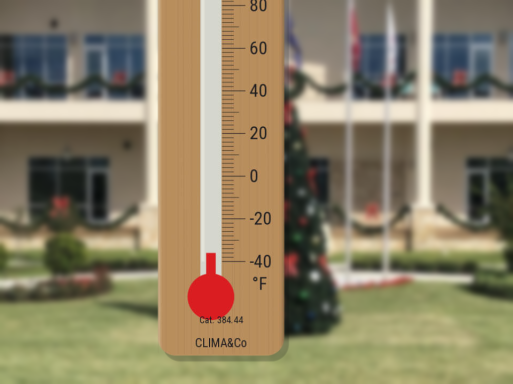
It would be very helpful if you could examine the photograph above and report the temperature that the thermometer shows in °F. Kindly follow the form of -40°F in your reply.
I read -36°F
